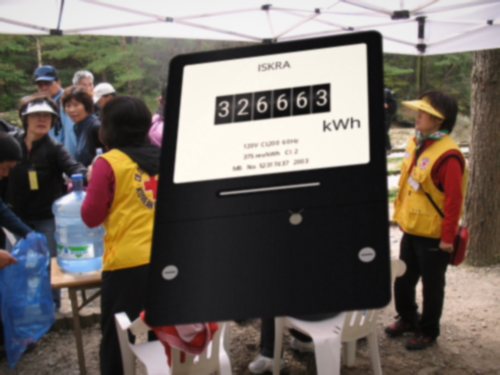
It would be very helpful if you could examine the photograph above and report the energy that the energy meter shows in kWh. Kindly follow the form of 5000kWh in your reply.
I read 326663kWh
